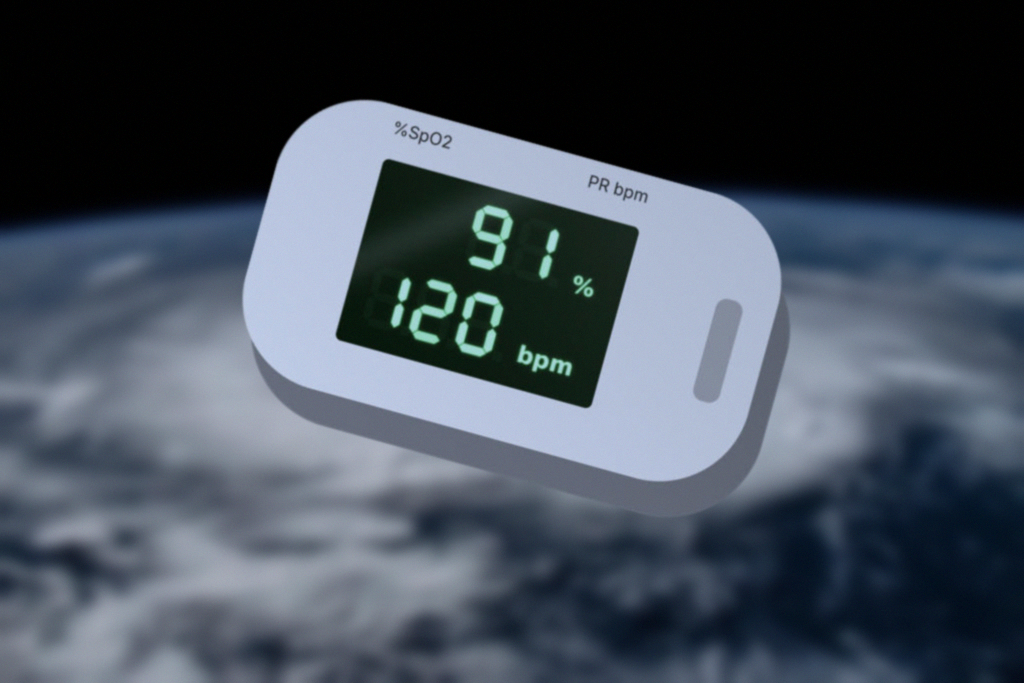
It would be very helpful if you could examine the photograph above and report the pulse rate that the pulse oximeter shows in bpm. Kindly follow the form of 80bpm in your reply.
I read 120bpm
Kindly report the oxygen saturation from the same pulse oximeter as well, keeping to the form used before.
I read 91%
